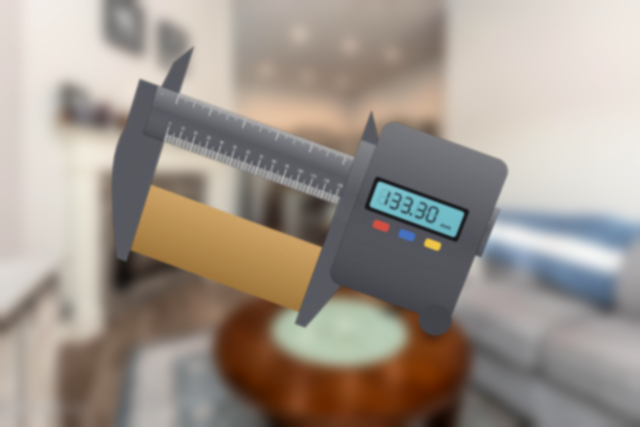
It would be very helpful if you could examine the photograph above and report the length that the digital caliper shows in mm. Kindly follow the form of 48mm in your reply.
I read 133.30mm
